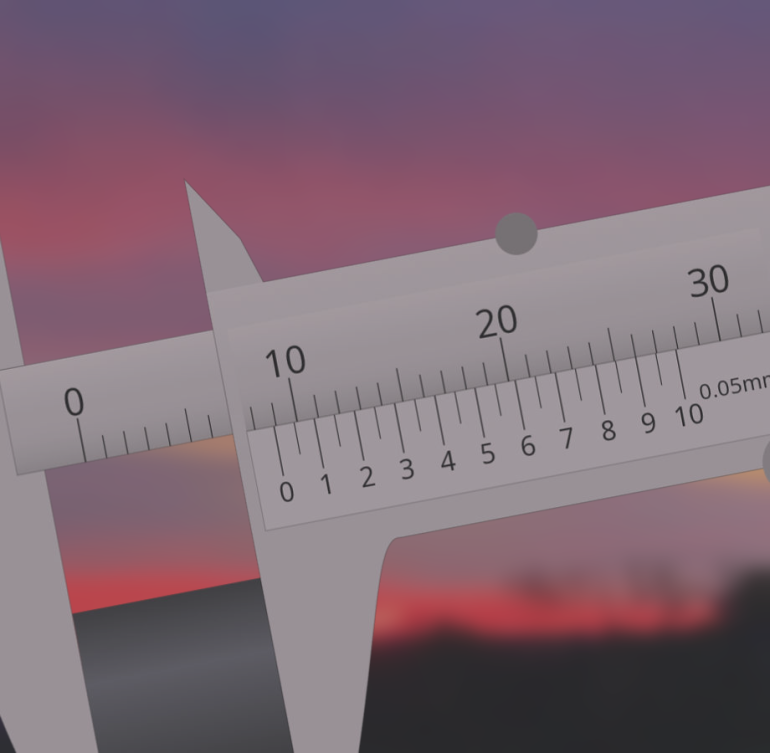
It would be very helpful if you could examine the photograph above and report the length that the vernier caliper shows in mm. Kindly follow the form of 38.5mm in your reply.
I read 8.90mm
